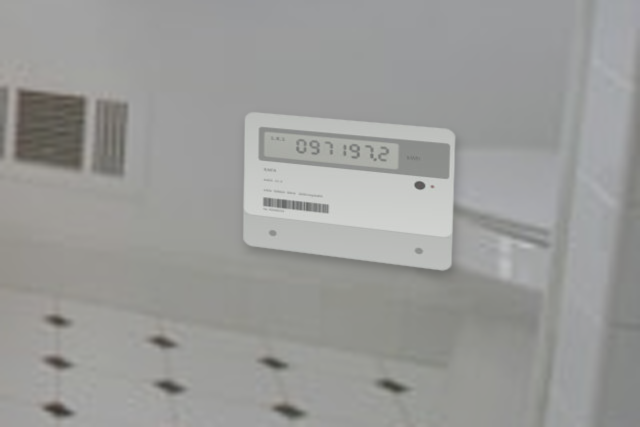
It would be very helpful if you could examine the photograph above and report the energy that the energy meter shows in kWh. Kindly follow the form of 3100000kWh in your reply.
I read 97197.2kWh
